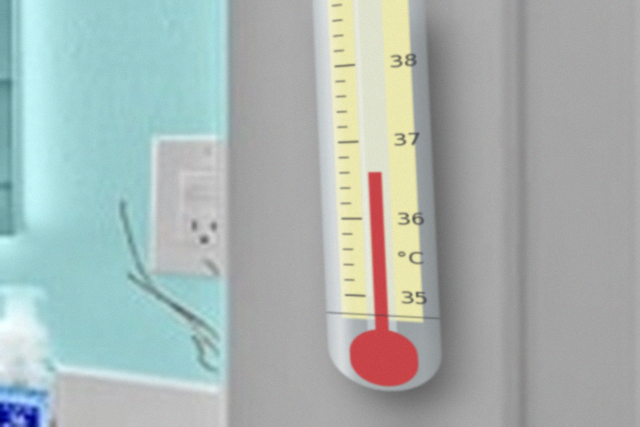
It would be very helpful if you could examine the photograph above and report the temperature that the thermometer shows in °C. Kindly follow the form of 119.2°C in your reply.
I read 36.6°C
